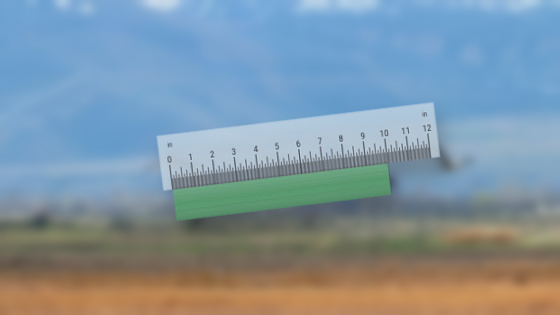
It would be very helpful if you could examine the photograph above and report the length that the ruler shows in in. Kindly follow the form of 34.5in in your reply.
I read 10in
